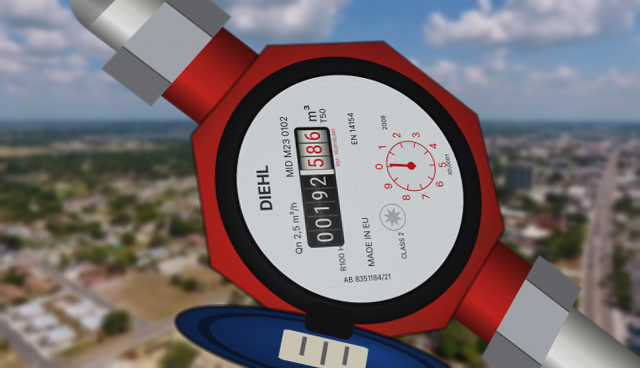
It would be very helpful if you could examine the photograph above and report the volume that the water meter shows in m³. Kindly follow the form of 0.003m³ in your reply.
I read 192.5860m³
